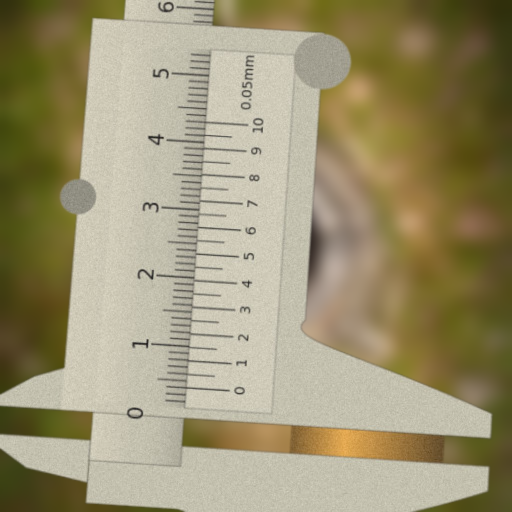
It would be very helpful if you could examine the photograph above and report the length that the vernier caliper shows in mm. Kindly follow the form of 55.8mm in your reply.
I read 4.0mm
